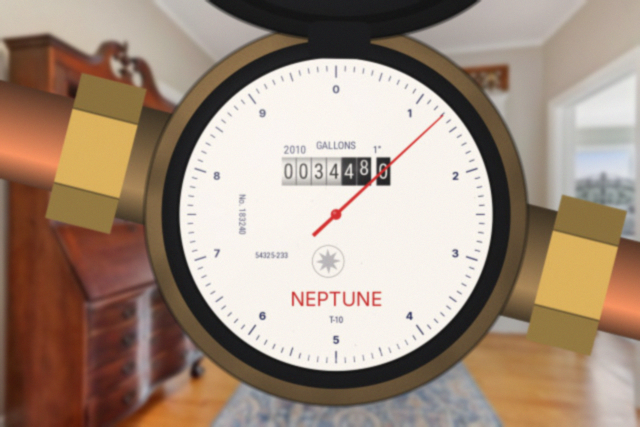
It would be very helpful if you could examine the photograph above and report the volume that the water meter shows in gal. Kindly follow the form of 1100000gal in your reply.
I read 34481.3gal
